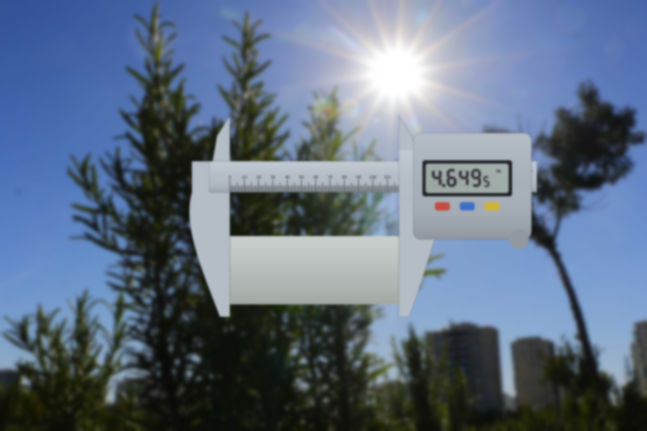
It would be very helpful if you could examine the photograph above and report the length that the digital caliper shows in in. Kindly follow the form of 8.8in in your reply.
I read 4.6495in
